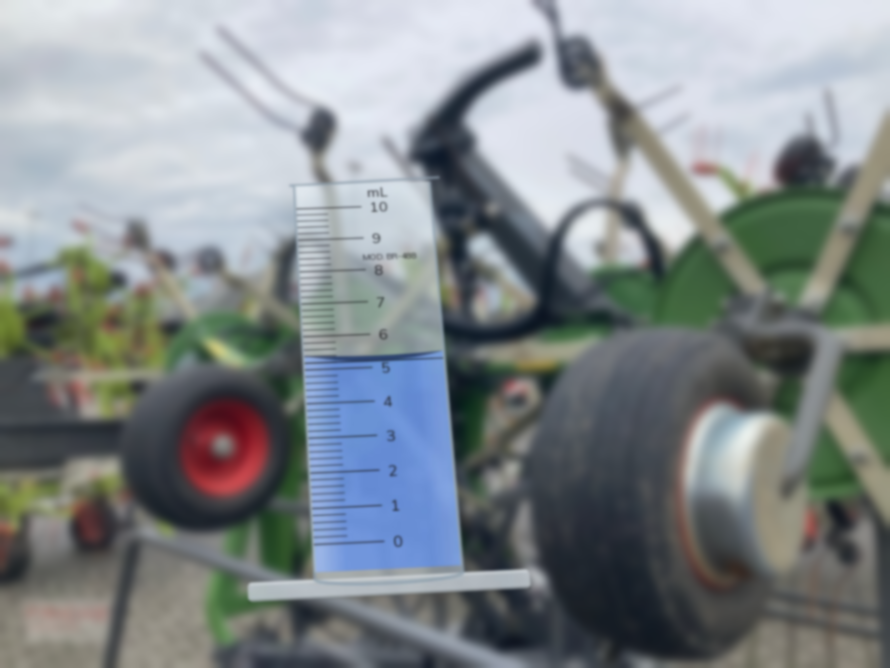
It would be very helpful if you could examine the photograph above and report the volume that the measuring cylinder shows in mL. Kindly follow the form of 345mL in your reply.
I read 5.2mL
